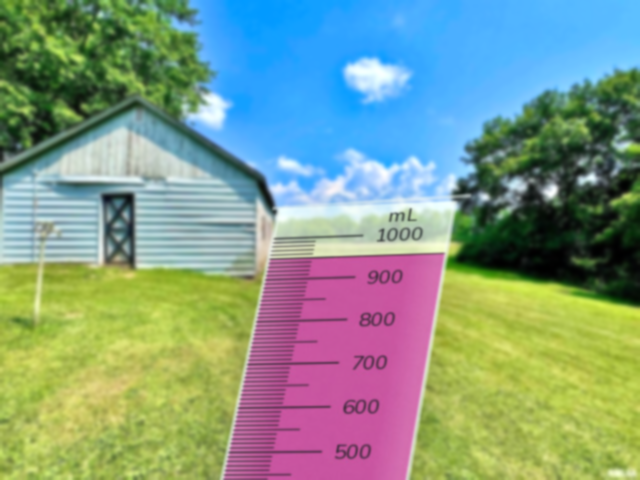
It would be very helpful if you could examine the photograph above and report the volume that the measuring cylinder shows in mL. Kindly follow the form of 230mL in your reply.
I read 950mL
